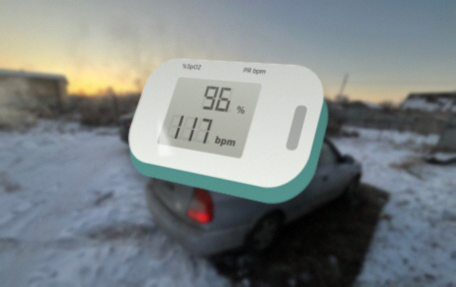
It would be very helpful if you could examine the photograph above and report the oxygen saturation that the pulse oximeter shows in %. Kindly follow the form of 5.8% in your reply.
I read 96%
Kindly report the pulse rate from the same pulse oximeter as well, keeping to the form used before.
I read 117bpm
